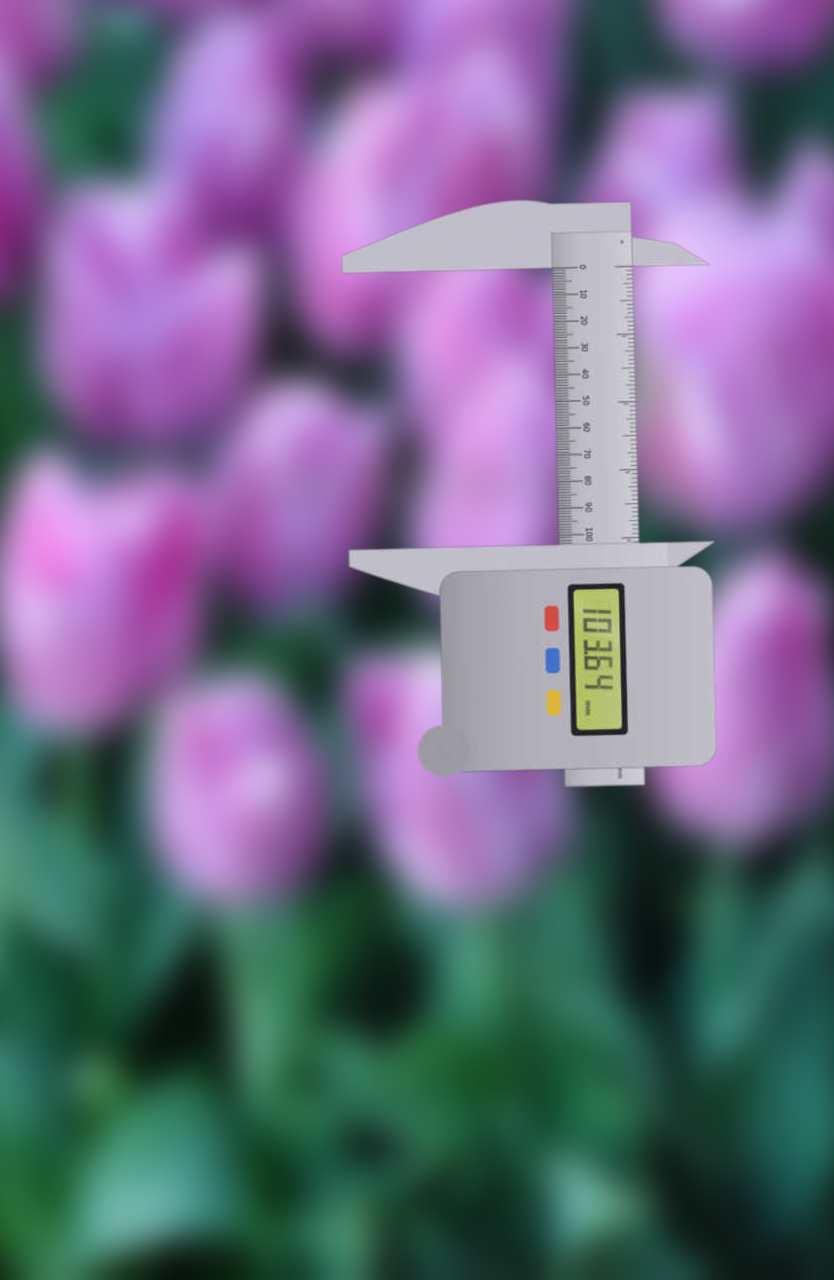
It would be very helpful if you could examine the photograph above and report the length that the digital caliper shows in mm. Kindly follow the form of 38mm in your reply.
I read 103.64mm
